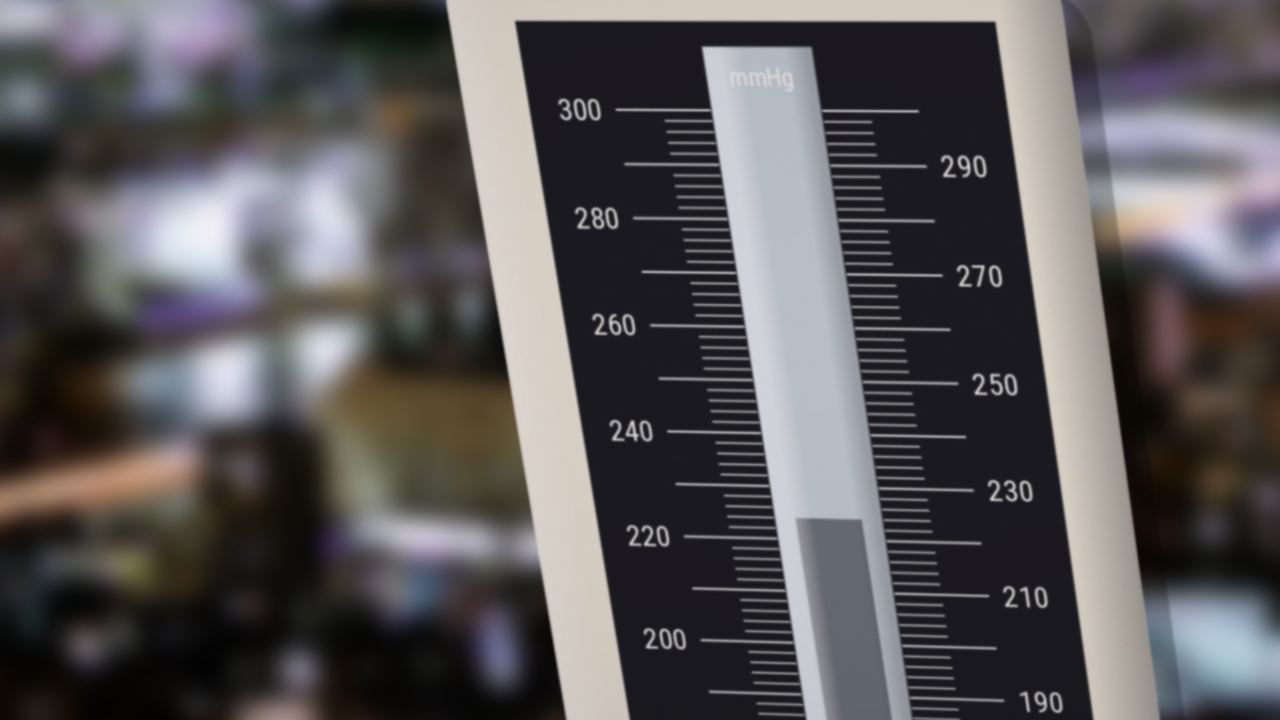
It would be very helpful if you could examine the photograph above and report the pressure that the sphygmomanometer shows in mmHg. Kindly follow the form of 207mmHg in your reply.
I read 224mmHg
